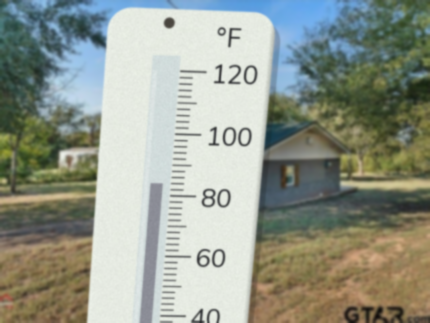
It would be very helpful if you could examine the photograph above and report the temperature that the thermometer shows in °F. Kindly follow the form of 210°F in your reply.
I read 84°F
